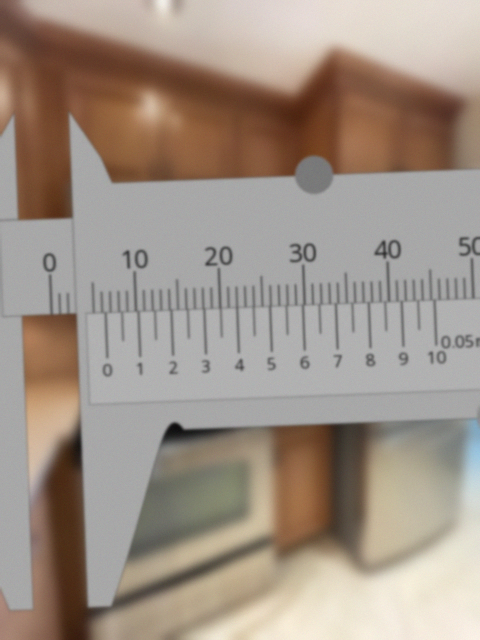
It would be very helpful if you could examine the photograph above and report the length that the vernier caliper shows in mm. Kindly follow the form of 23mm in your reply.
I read 6.4mm
